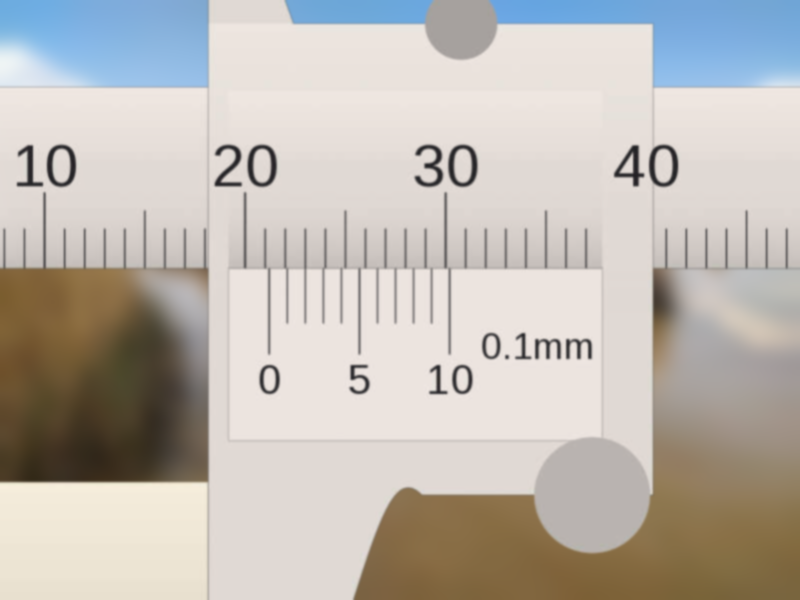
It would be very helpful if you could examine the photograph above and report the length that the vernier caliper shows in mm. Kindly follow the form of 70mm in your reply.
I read 21.2mm
